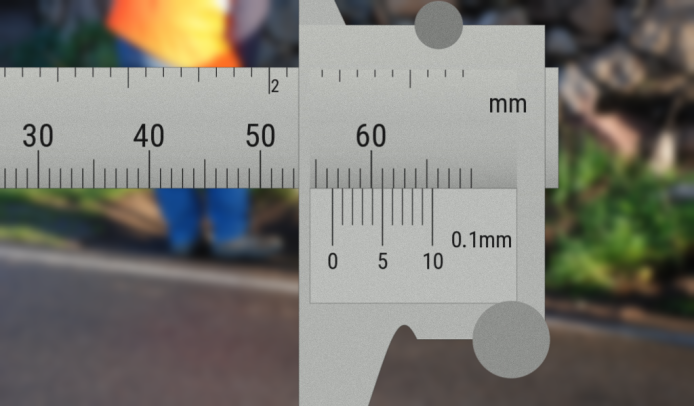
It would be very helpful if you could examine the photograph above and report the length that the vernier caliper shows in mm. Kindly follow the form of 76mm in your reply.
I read 56.5mm
